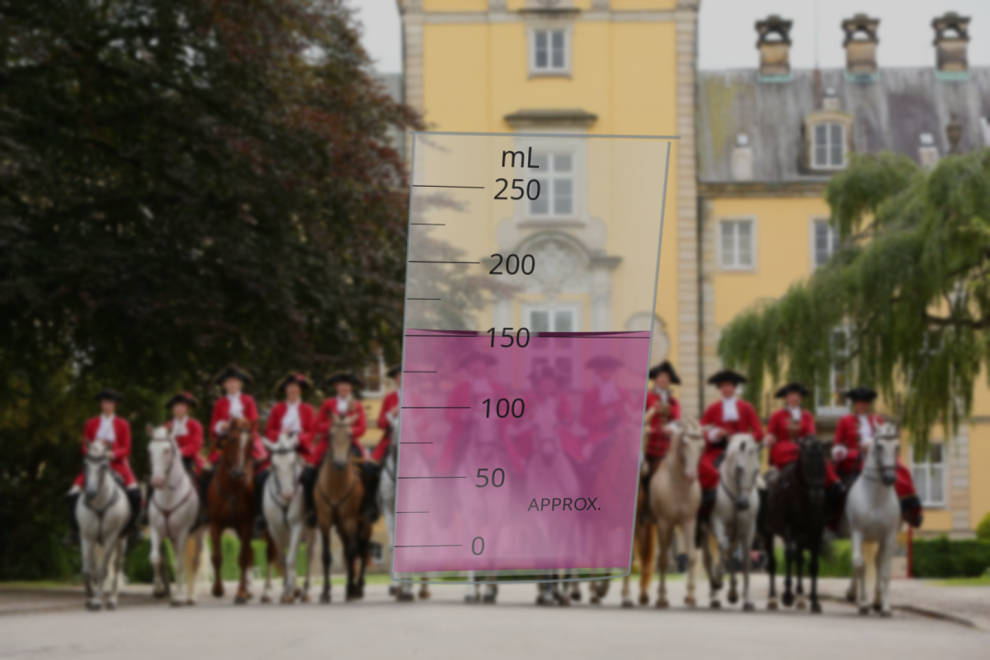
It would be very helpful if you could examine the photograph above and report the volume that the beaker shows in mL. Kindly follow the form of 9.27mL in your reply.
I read 150mL
